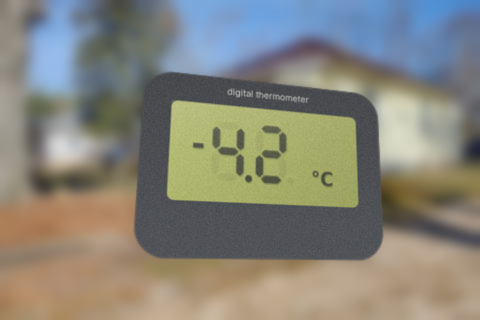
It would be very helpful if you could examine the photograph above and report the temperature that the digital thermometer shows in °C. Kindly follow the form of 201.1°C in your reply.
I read -4.2°C
